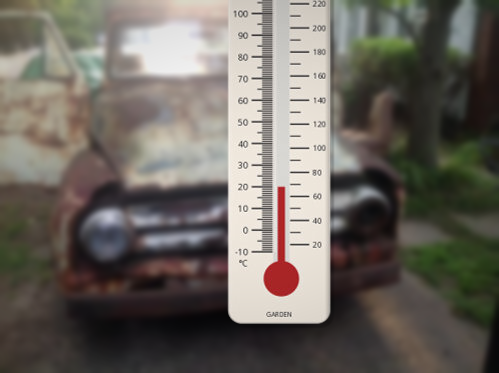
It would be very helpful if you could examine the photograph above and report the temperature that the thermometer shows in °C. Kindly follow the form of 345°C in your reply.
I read 20°C
